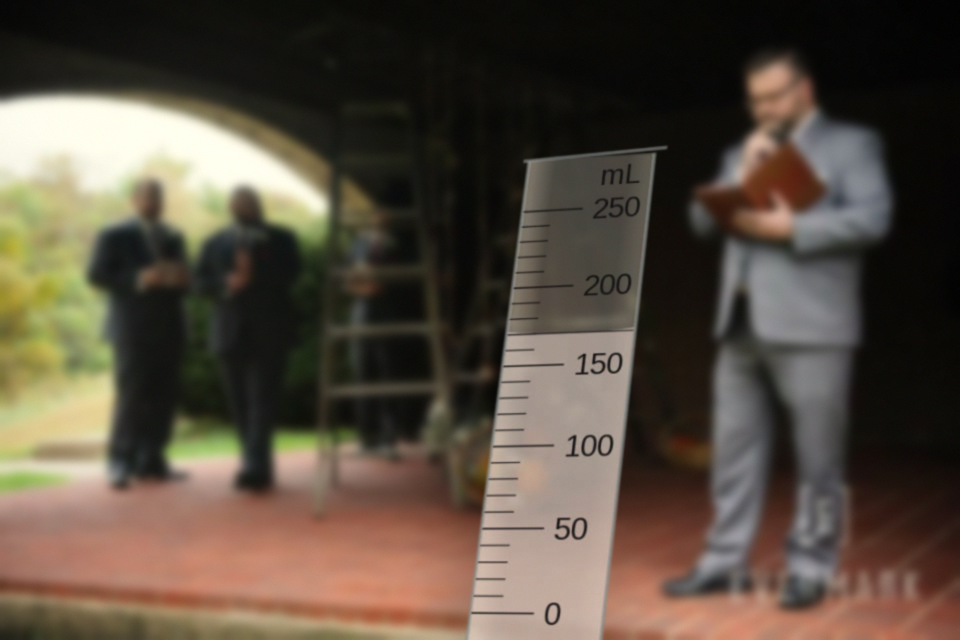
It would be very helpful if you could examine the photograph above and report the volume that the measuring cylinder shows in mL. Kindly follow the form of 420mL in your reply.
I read 170mL
